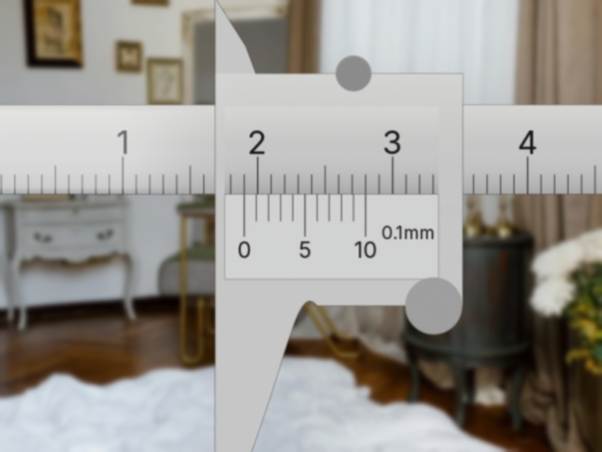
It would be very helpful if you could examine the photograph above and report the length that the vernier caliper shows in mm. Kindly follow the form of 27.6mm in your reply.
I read 19.0mm
